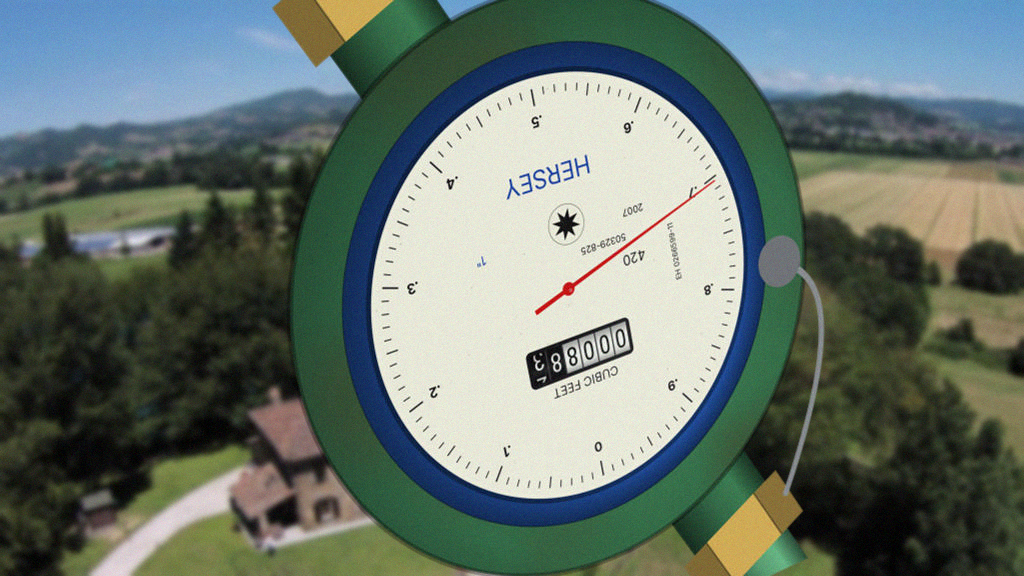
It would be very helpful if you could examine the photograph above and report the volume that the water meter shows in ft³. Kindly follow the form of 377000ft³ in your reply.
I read 882.70ft³
